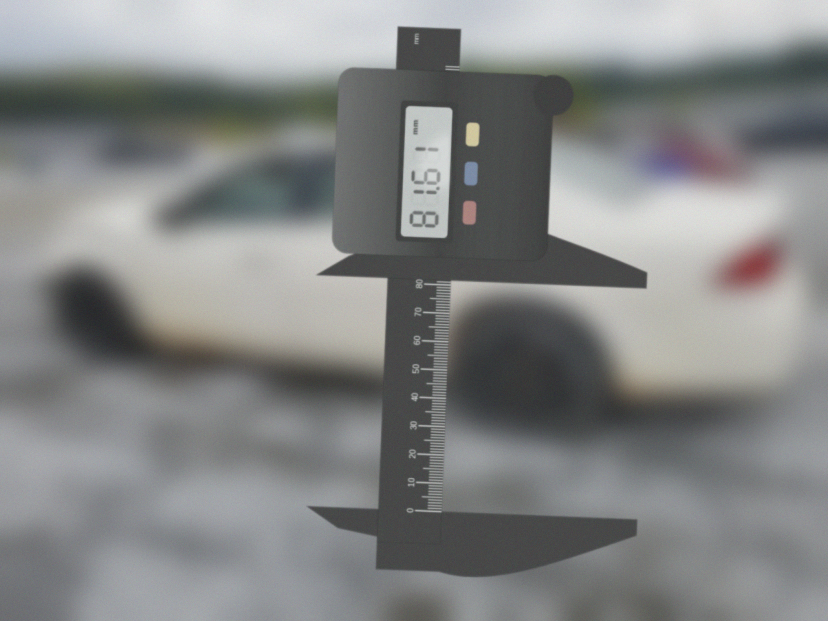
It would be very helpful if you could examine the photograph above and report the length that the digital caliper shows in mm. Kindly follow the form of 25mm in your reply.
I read 81.61mm
